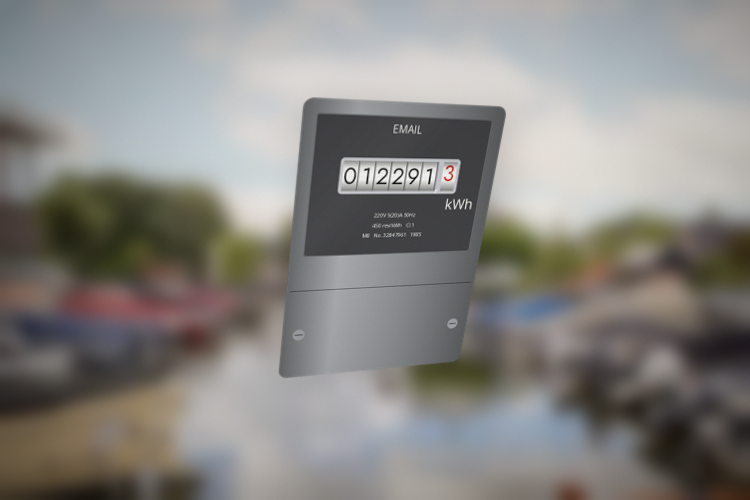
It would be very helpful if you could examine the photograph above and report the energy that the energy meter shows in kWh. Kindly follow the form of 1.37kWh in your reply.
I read 12291.3kWh
